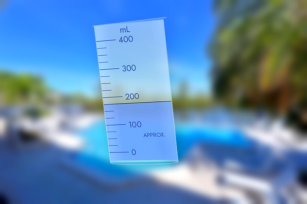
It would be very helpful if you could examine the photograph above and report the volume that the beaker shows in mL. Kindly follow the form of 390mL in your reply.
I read 175mL
